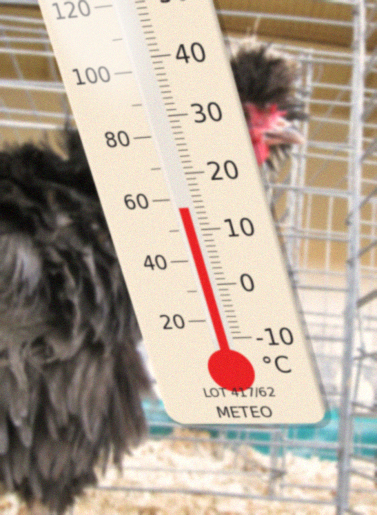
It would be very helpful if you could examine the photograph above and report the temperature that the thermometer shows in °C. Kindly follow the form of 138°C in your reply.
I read 14°C
